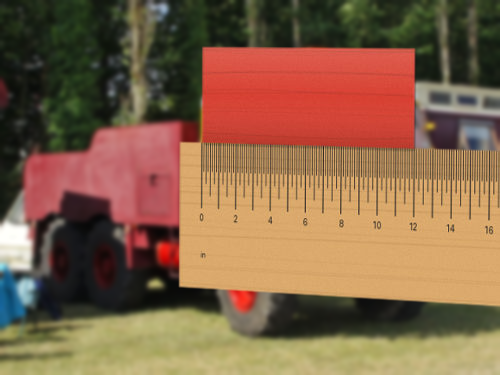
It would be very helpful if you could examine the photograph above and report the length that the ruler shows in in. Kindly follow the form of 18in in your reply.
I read 12in
